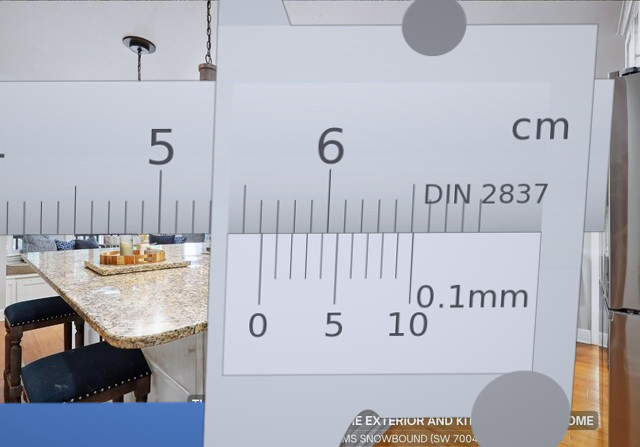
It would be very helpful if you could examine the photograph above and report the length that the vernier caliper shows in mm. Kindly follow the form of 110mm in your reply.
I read 56.1mm
